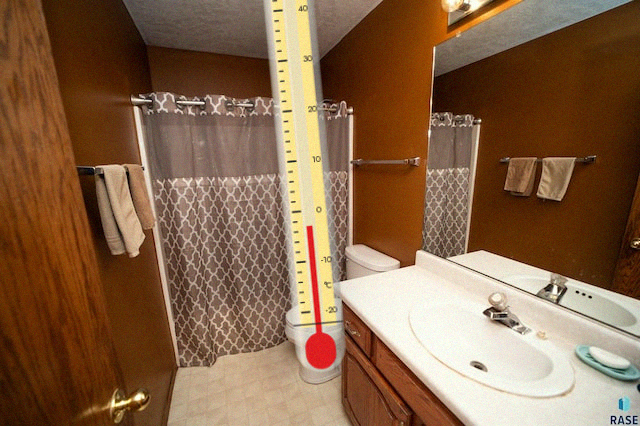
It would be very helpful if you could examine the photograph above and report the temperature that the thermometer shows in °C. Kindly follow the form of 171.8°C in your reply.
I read -3°C
